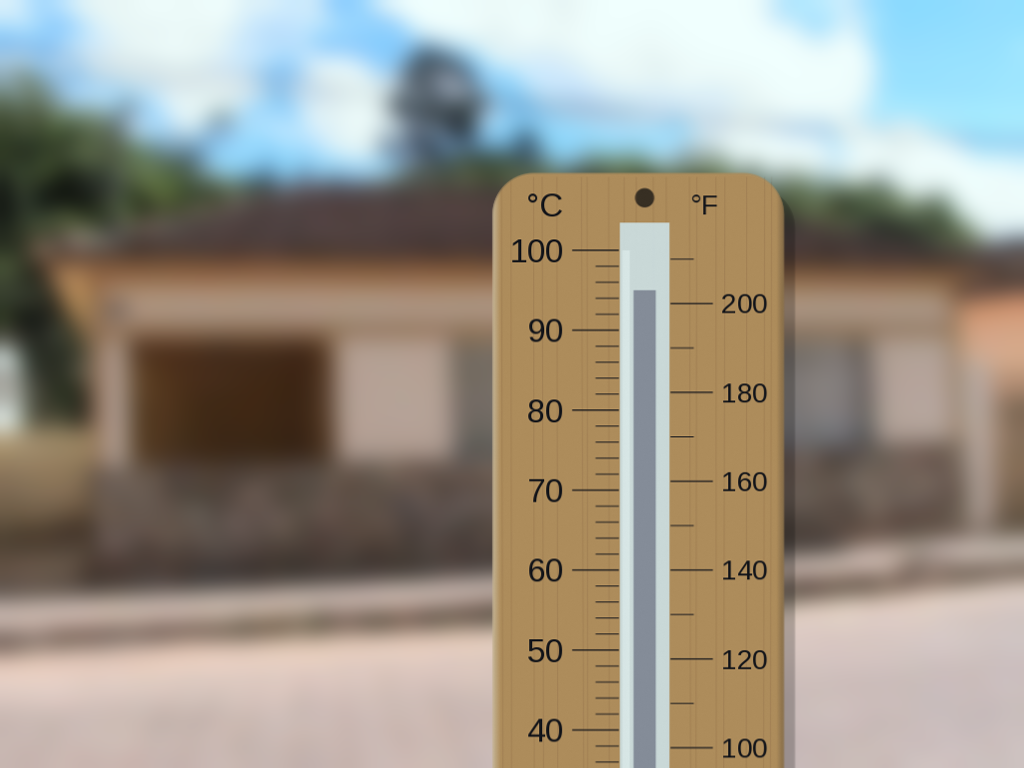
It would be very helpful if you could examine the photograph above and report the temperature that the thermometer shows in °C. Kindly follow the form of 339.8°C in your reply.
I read 95°C
